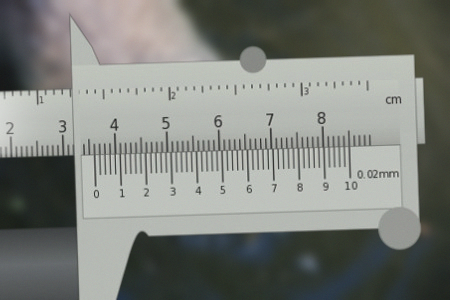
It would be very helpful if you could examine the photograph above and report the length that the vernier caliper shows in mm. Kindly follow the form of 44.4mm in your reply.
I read 36.0mm
